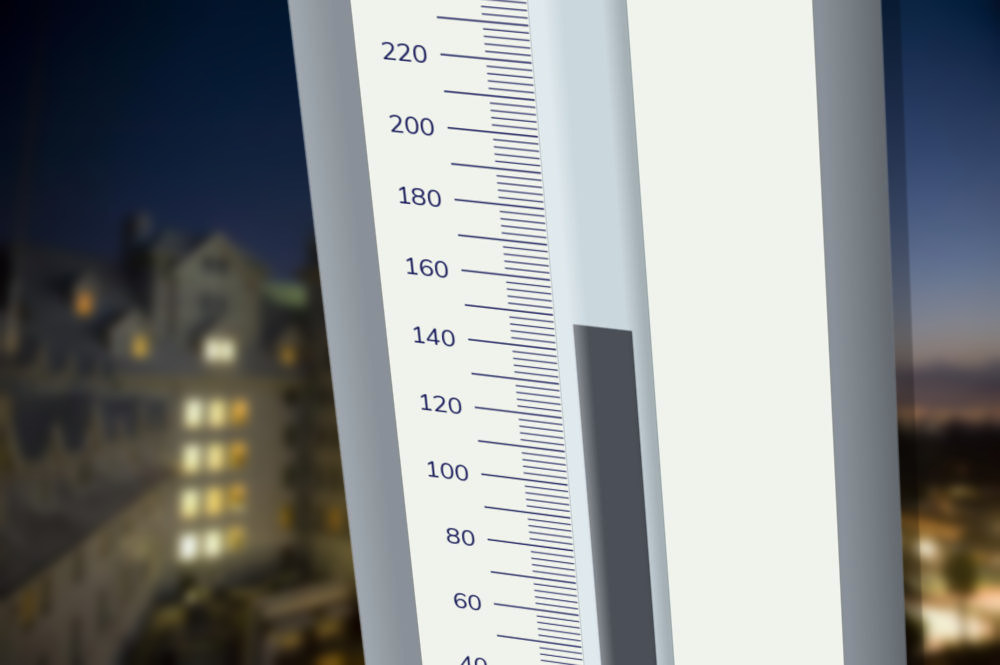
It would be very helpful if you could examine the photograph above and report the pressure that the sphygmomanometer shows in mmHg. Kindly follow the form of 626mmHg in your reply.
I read 148mmHg
